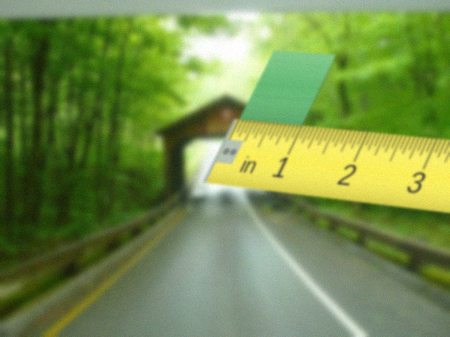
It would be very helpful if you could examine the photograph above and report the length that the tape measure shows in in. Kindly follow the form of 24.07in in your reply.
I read 1in
